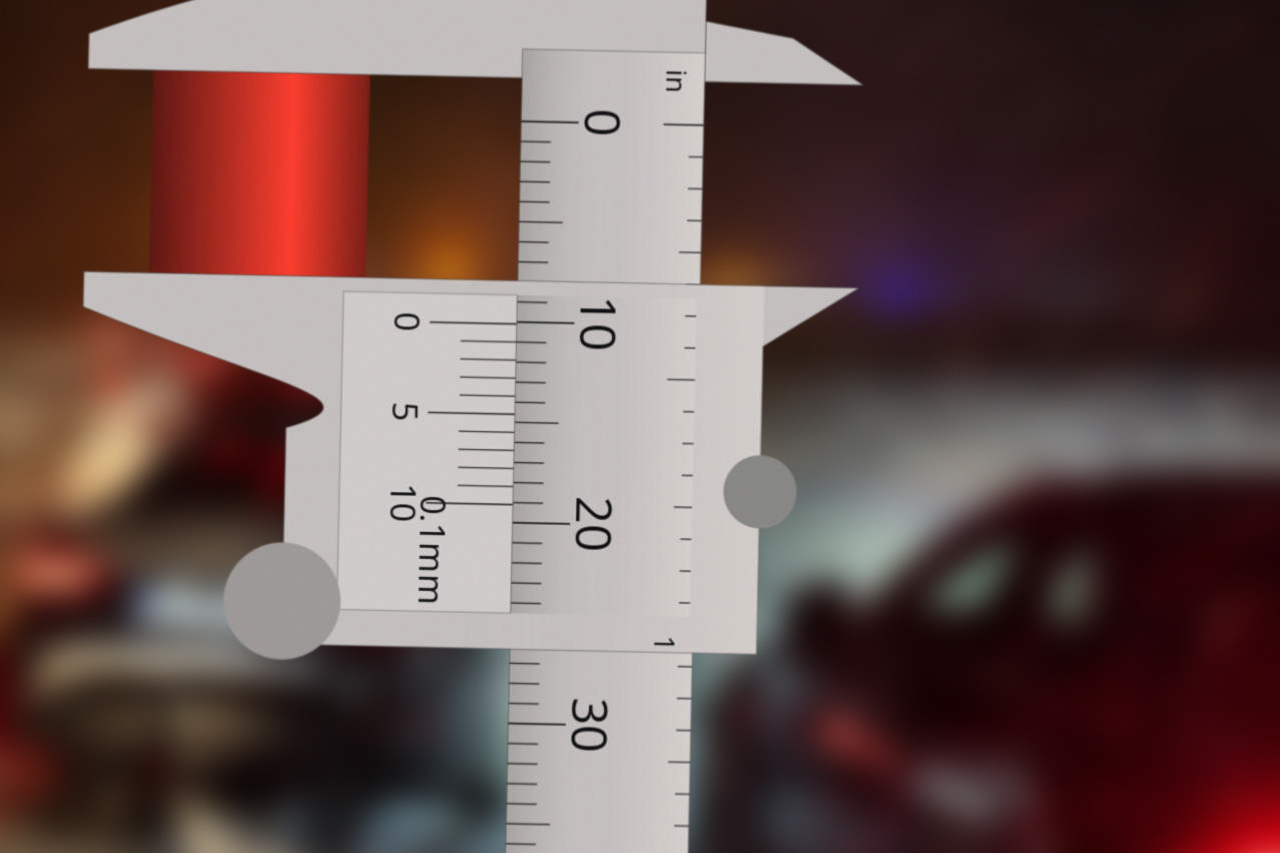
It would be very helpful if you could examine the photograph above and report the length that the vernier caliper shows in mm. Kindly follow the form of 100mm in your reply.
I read 10.1mm
